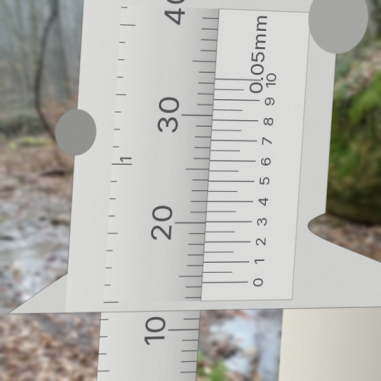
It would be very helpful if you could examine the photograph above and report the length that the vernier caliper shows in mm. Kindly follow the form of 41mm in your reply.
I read 14.4mm
